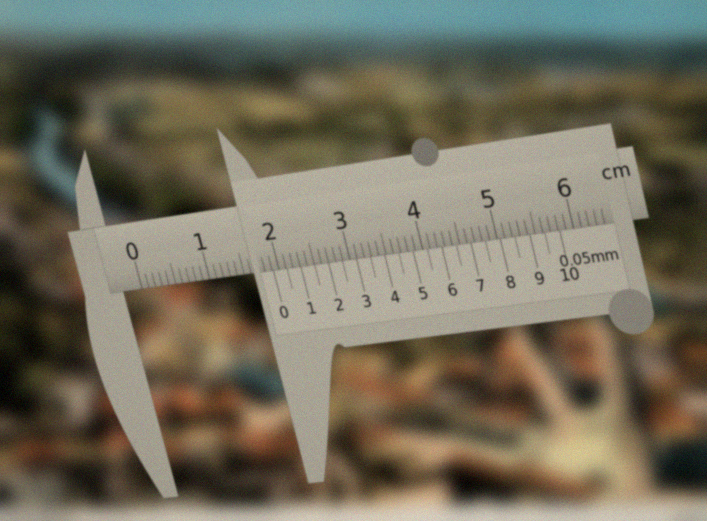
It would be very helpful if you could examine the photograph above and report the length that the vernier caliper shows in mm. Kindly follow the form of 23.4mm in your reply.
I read 19.2mm
